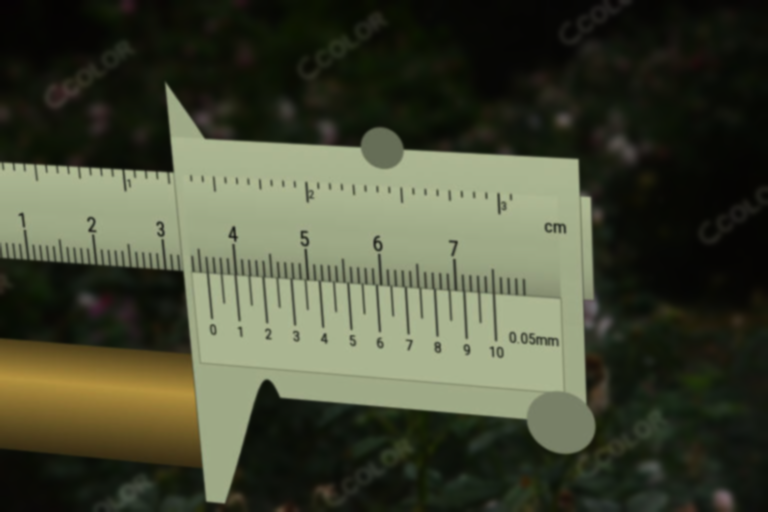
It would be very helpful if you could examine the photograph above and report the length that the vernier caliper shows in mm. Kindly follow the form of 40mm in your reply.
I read 36.0mm
